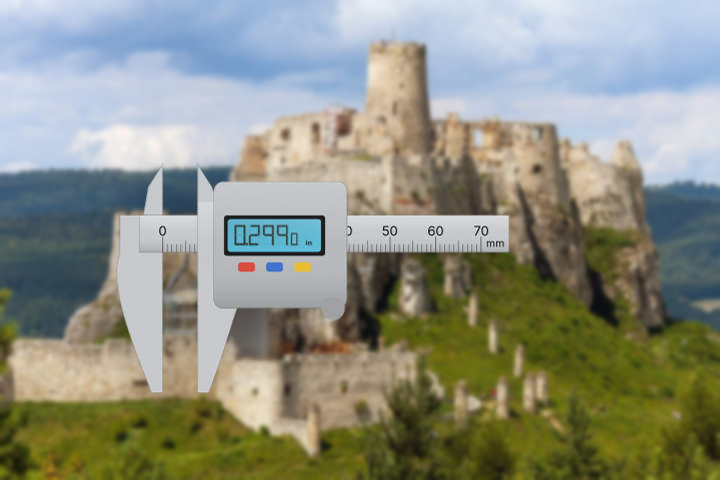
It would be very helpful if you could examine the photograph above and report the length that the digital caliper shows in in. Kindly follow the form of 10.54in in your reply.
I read 0.2990in
